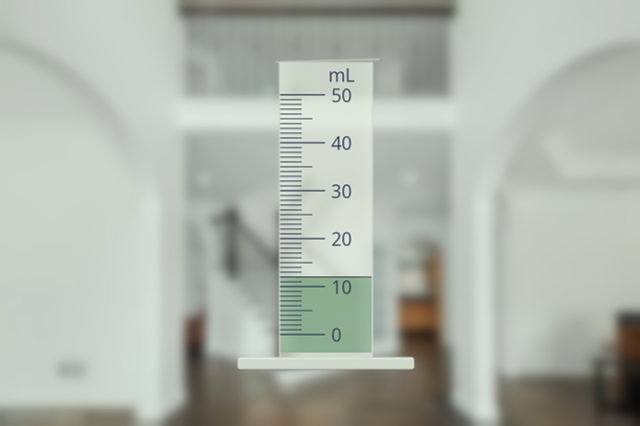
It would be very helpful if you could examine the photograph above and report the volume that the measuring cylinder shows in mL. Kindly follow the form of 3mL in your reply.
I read 12mL
